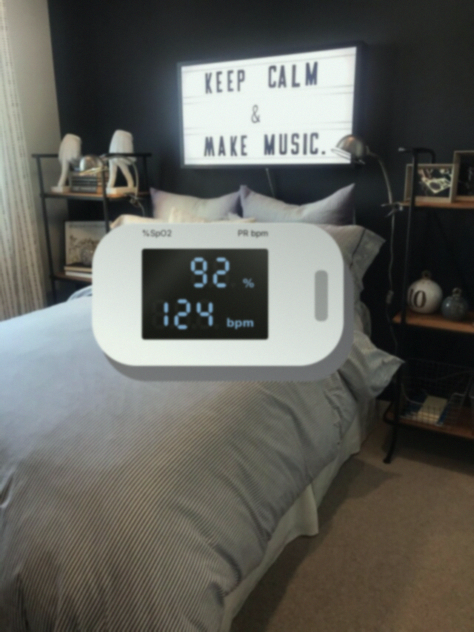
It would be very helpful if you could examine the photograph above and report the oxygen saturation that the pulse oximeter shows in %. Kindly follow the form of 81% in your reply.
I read 92%
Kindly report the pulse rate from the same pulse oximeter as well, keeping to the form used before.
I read 124bpm
